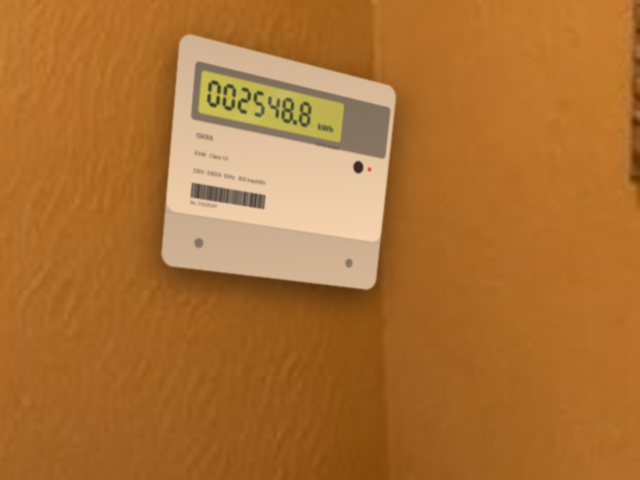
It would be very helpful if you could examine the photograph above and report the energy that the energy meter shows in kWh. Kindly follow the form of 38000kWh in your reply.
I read 2548.8kWh
